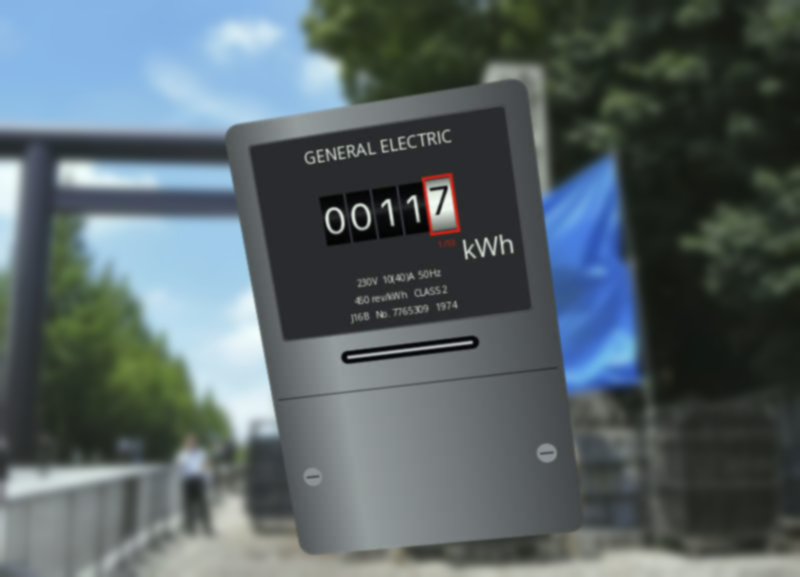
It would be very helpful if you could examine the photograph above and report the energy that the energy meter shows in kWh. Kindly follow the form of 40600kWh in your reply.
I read 11.7kWh
